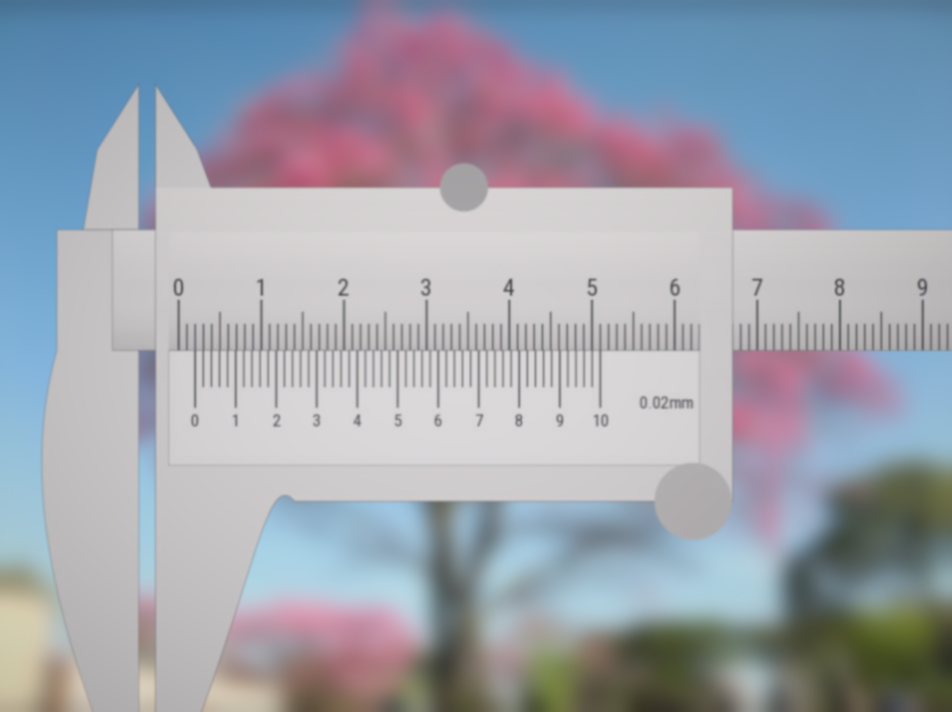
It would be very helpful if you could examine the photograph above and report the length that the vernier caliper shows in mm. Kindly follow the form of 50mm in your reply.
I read 2.0mm
